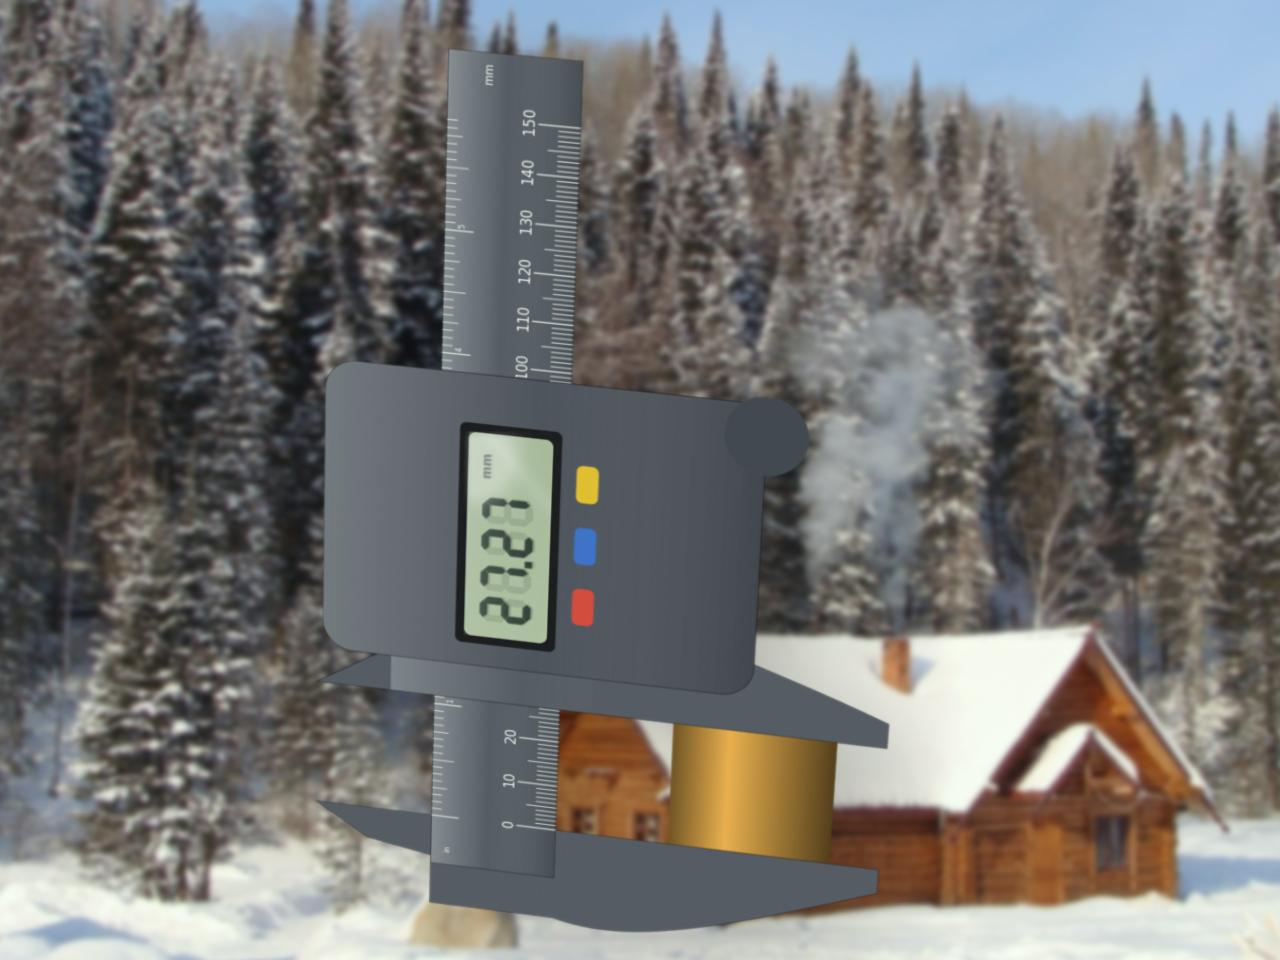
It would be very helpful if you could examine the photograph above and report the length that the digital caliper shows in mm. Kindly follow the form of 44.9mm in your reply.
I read 27.27mm
